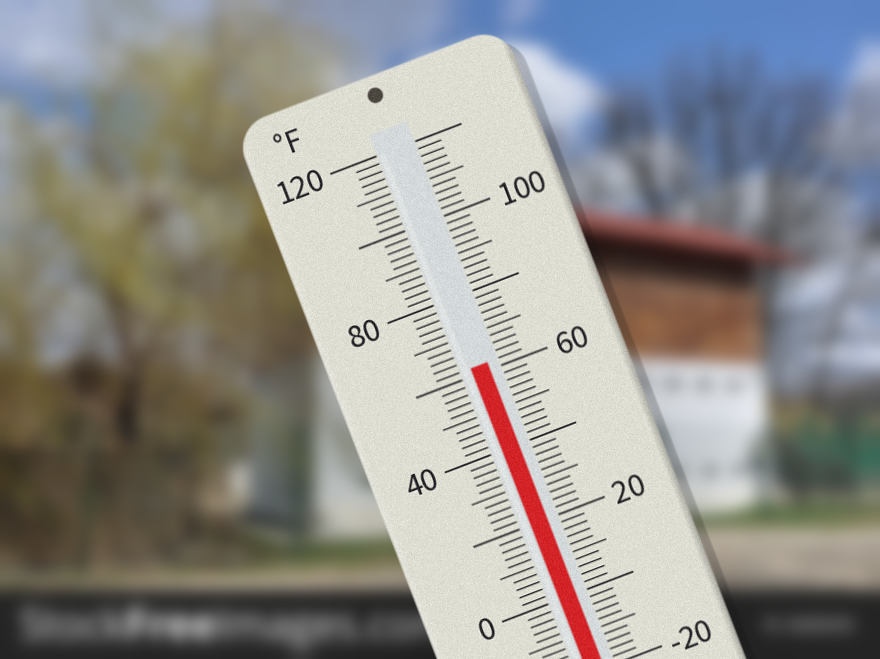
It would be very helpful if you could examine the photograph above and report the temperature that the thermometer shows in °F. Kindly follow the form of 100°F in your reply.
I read 62°F
